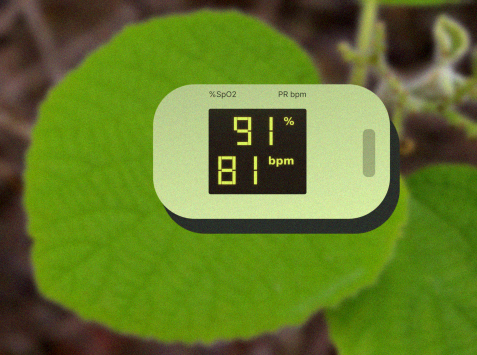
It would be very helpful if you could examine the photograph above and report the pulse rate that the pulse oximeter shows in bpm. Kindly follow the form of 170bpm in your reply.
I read 81bpm
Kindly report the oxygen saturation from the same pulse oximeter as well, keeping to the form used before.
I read 91%
